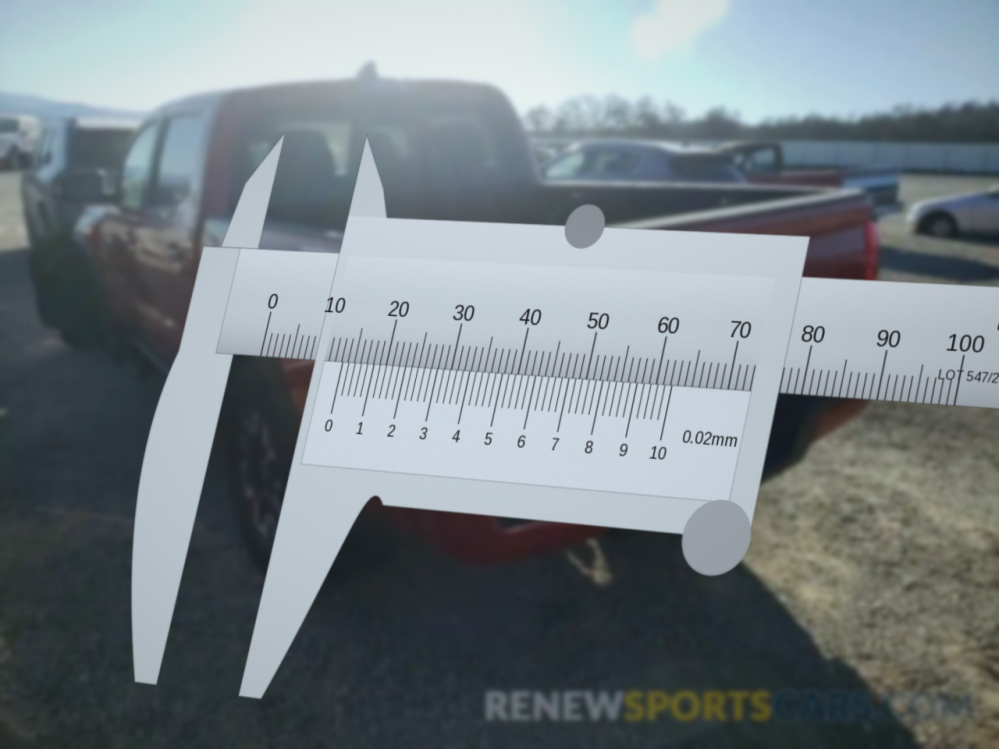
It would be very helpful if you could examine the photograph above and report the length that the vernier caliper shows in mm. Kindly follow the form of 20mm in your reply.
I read 13.2mm
